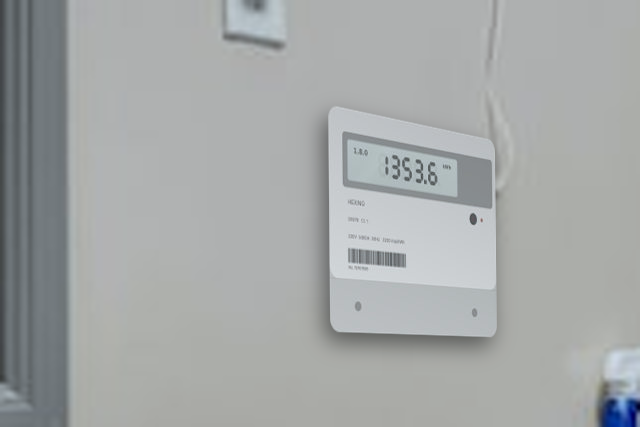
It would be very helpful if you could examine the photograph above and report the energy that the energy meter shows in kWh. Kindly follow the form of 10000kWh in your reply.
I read 1353.6kWh
